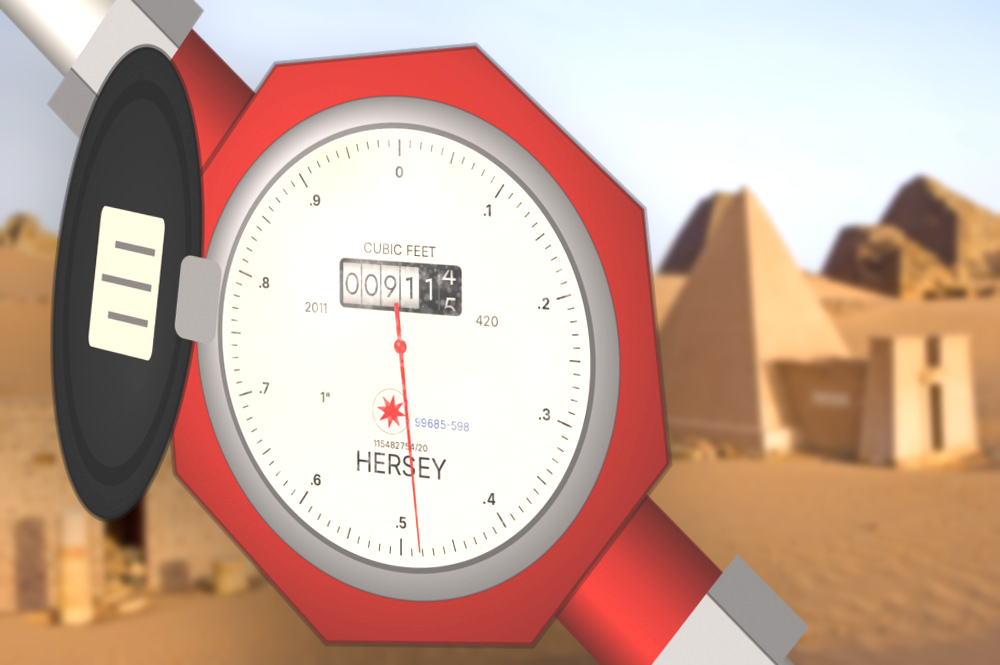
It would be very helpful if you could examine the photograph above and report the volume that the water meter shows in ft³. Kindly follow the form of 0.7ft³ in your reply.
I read 9114.48ft³
